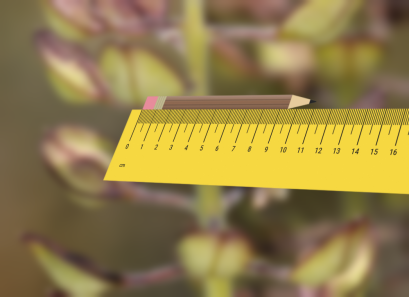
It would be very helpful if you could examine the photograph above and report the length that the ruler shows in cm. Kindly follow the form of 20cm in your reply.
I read 11cm
